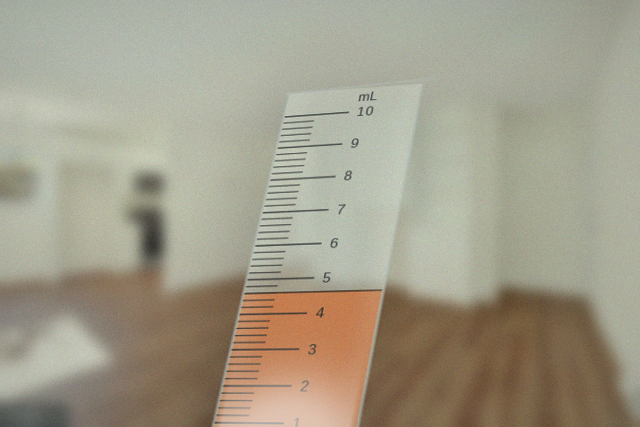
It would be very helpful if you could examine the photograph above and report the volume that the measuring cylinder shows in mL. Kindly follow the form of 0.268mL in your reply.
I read 4.6mL
